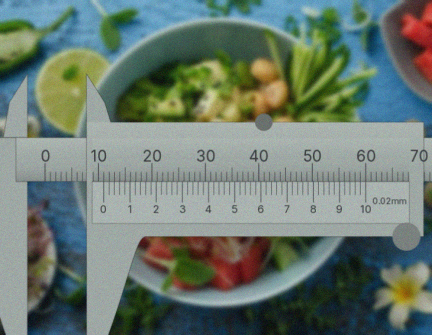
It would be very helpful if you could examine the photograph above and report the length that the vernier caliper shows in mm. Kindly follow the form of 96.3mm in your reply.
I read 11.0mm
